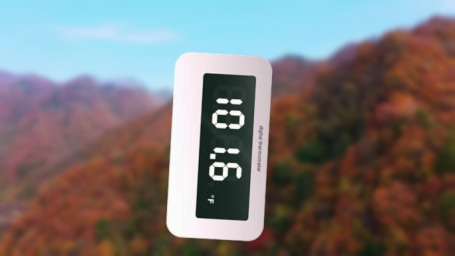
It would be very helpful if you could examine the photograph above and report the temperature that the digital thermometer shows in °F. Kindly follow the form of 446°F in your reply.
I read 101.6°F
